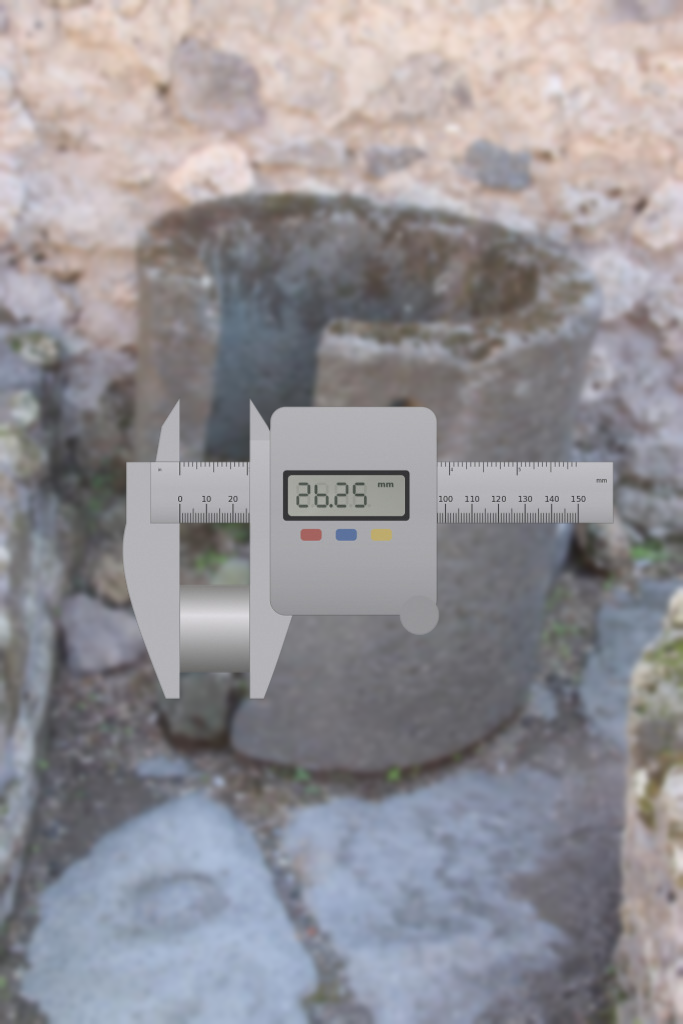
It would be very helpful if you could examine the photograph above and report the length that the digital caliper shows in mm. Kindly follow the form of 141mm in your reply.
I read 26.25mm
